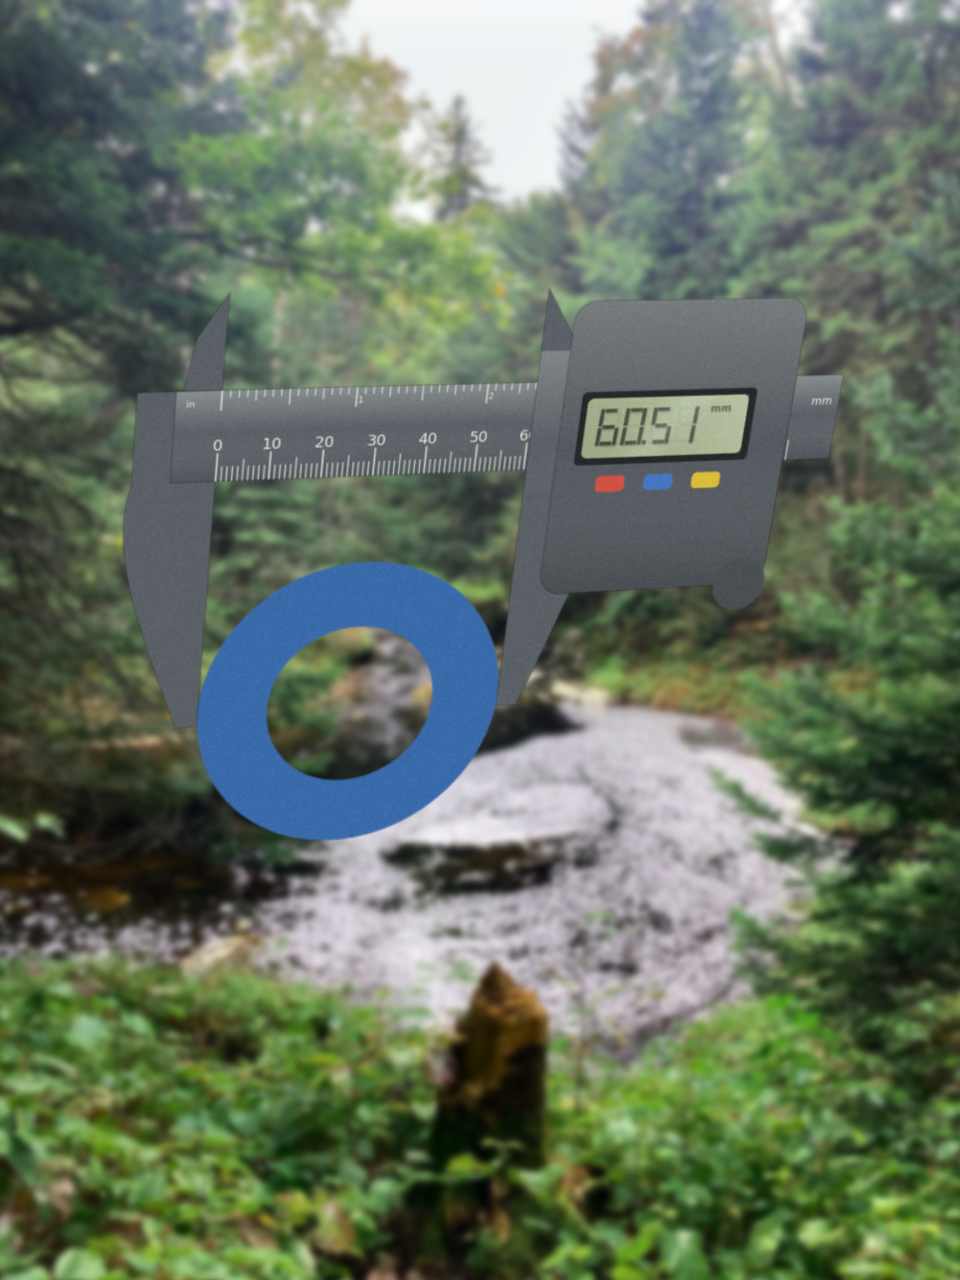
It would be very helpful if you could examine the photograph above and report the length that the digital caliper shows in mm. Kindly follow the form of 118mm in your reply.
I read 60.51mm
